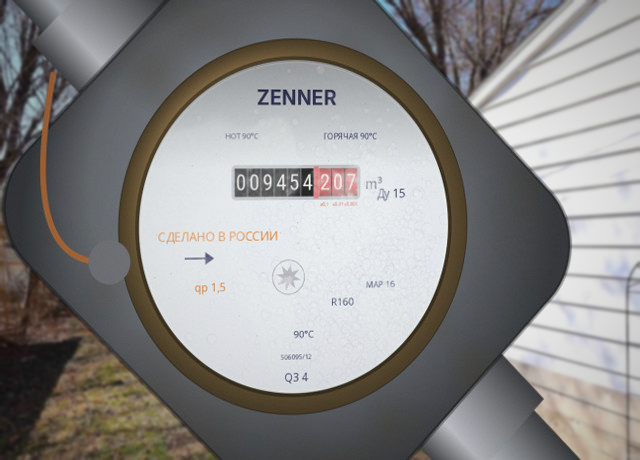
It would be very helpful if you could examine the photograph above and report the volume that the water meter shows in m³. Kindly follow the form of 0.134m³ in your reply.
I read 9454.207m³
